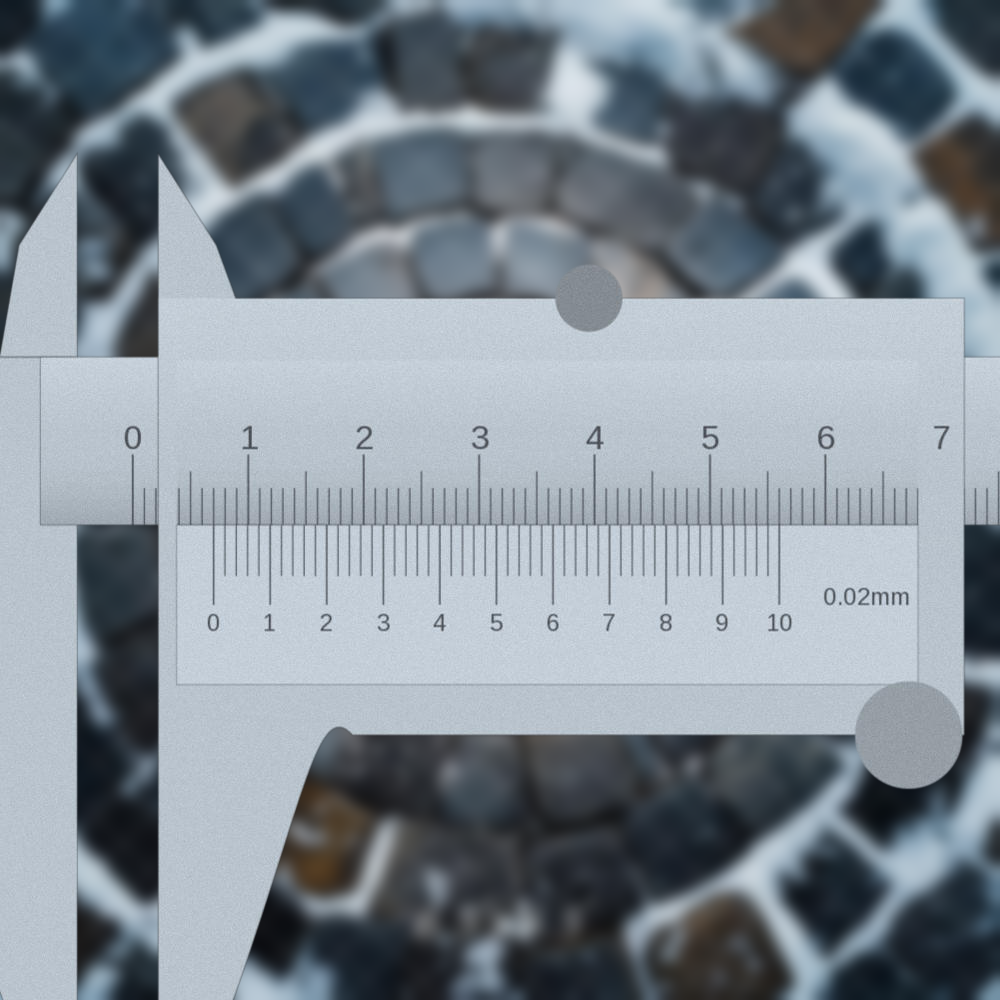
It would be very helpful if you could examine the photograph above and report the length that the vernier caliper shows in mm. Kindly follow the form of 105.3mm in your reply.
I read 7.0mm
